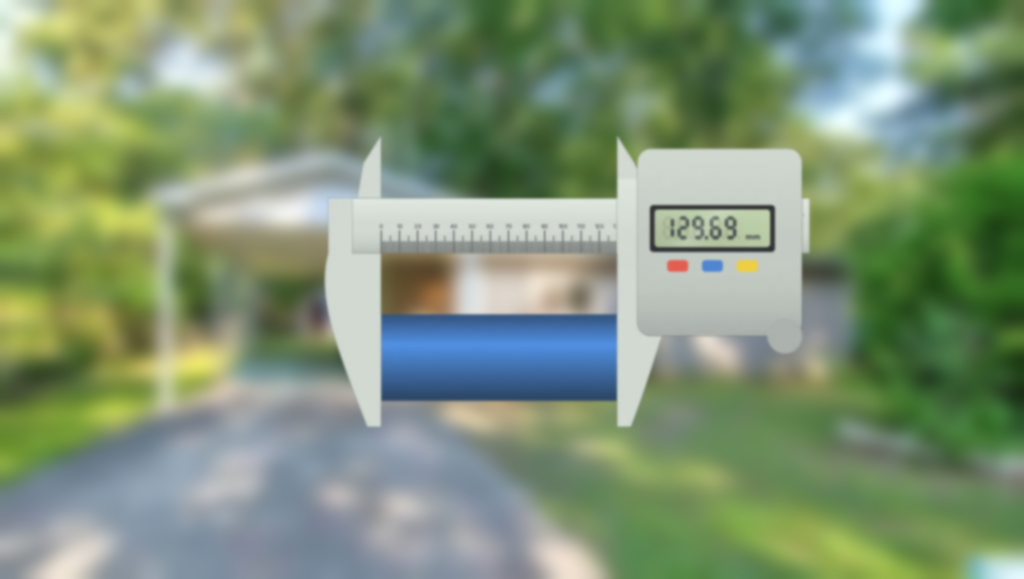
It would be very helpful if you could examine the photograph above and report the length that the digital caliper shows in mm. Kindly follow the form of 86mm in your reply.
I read 129.69mm
